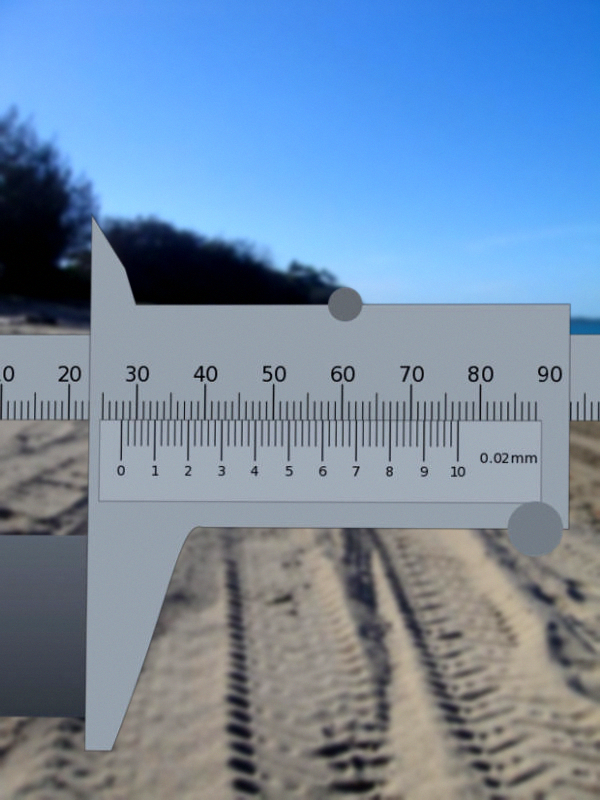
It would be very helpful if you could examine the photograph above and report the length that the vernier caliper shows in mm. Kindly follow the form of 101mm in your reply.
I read 27.8mm
